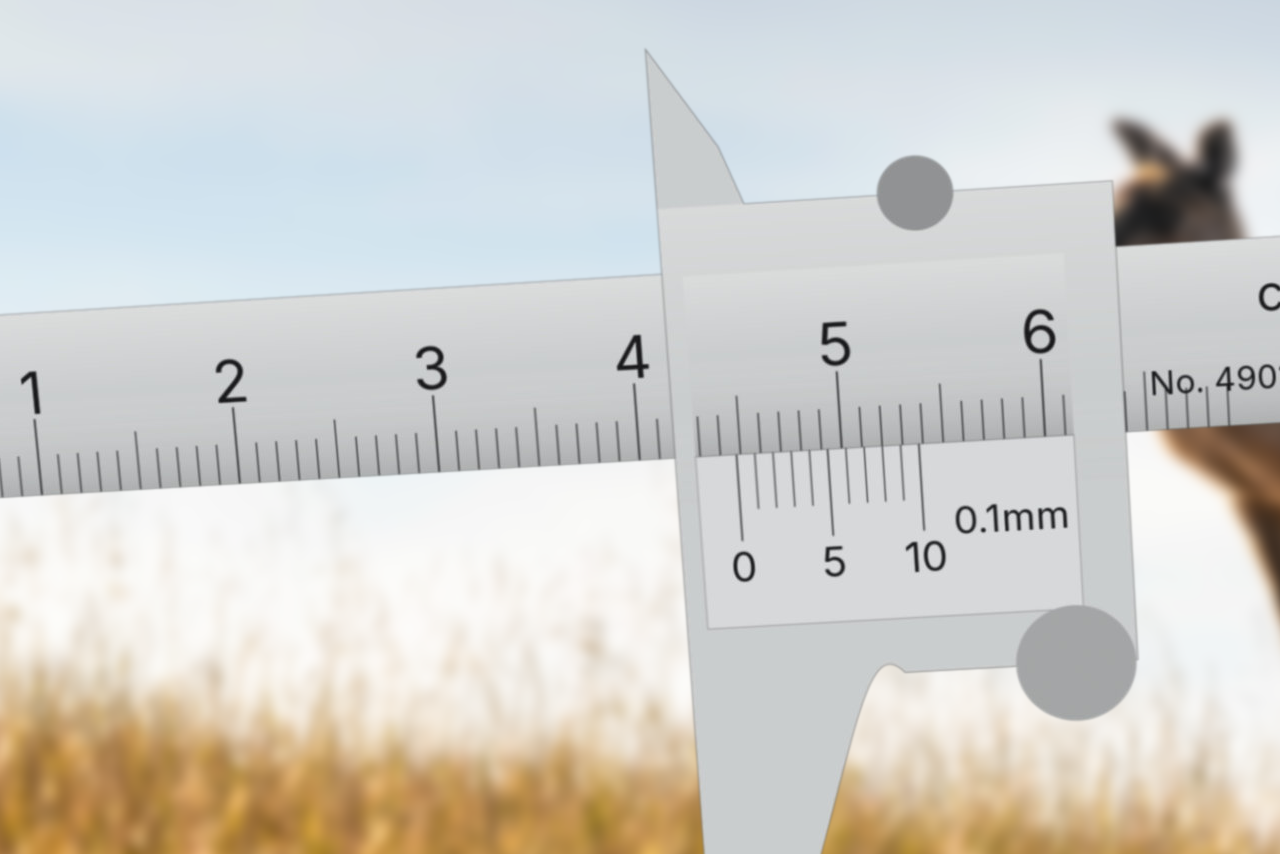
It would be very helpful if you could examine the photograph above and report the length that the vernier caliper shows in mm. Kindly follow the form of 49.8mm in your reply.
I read 44.8mm
